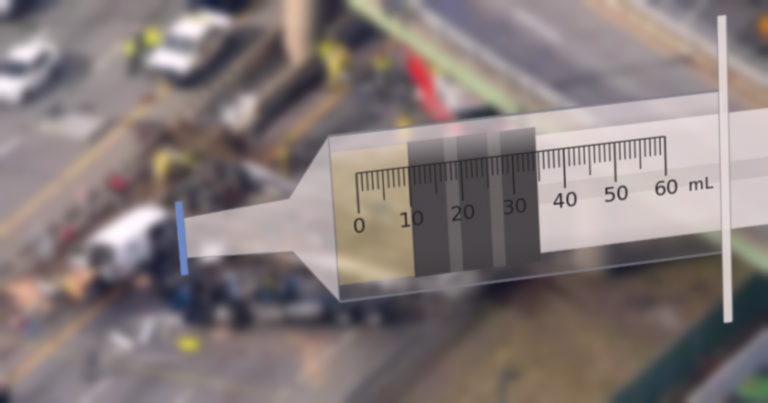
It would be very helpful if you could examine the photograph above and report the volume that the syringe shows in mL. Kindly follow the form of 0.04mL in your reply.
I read 10mL
